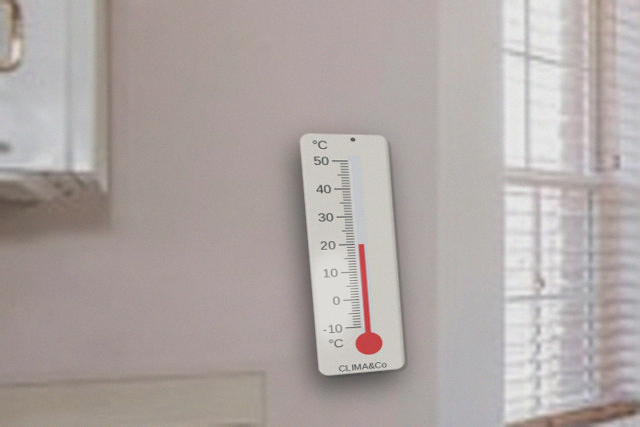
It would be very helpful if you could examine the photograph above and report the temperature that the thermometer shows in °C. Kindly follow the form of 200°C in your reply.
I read 20°C
